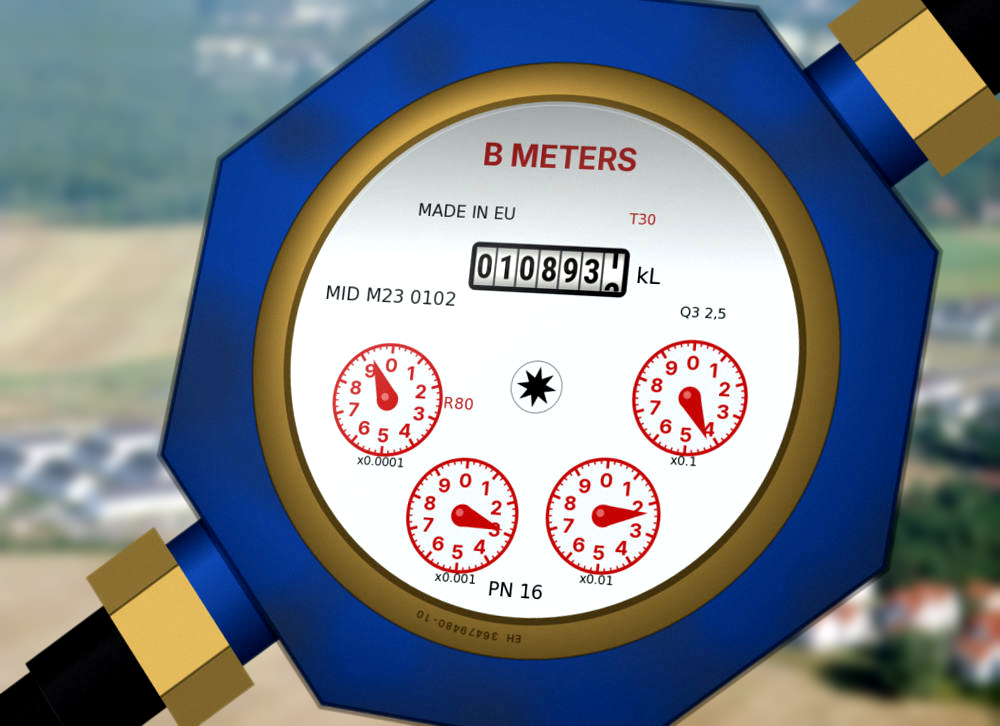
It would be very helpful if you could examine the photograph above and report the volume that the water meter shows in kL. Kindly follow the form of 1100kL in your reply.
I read 108931.4229kL
